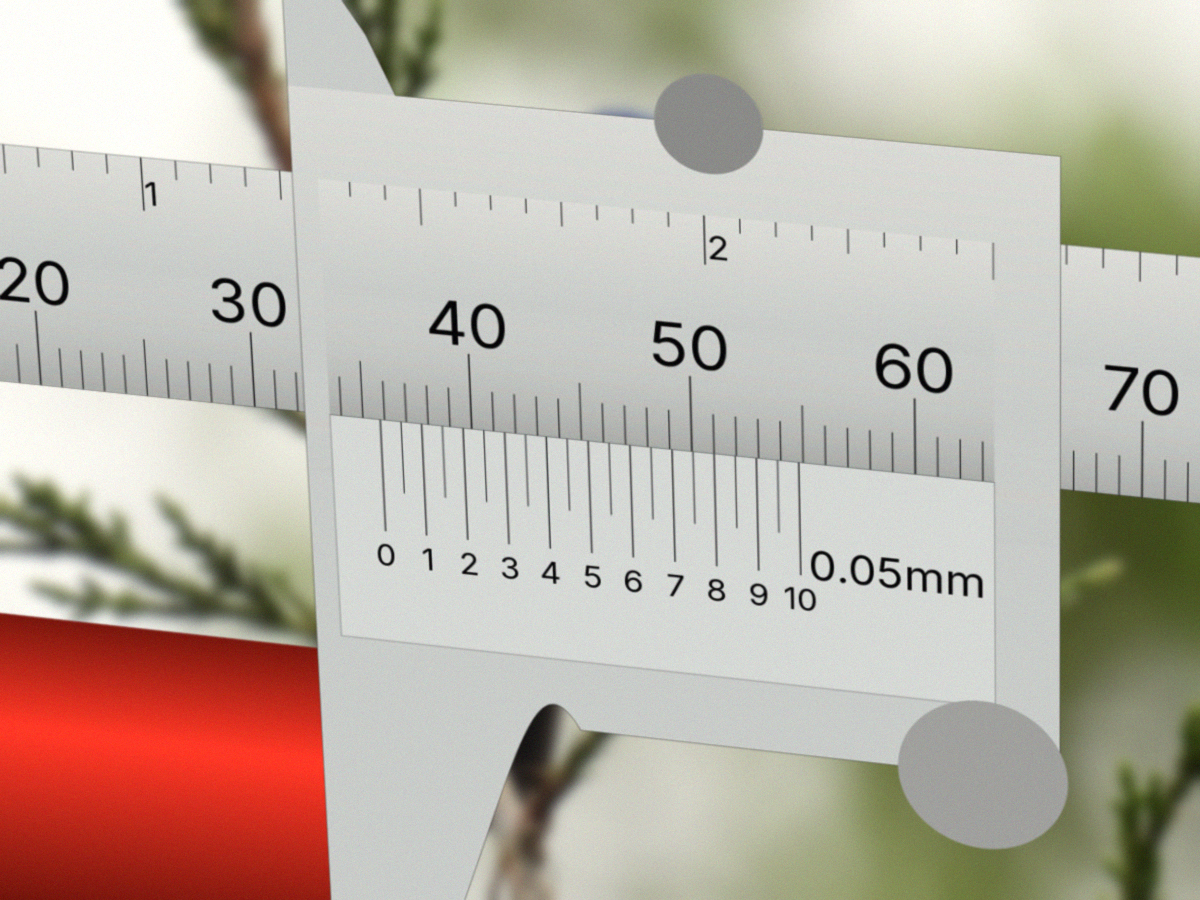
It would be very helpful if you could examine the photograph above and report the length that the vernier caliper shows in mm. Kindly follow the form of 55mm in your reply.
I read 35.8mm
